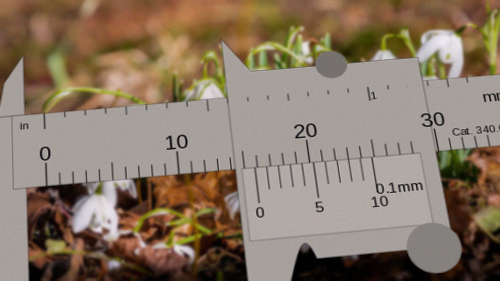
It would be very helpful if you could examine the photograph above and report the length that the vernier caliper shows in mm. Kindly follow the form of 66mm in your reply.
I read 15.8mm
